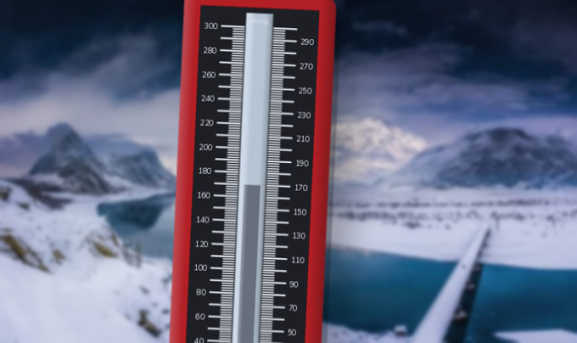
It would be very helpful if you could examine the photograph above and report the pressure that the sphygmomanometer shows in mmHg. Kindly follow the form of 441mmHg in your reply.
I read 170mmHg
